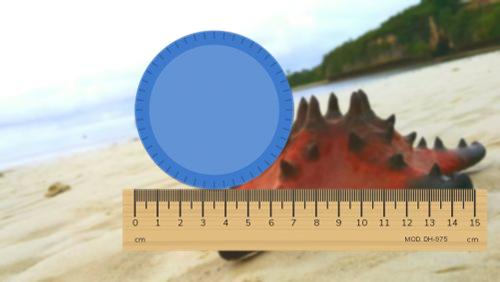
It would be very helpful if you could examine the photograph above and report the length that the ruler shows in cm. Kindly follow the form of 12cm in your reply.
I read 7cm
